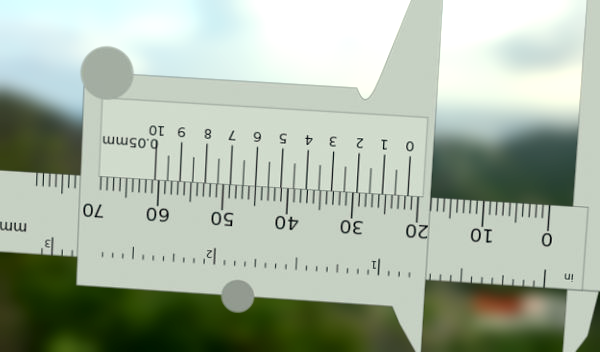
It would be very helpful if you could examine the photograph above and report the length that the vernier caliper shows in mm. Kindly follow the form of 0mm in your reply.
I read 21.6mm
